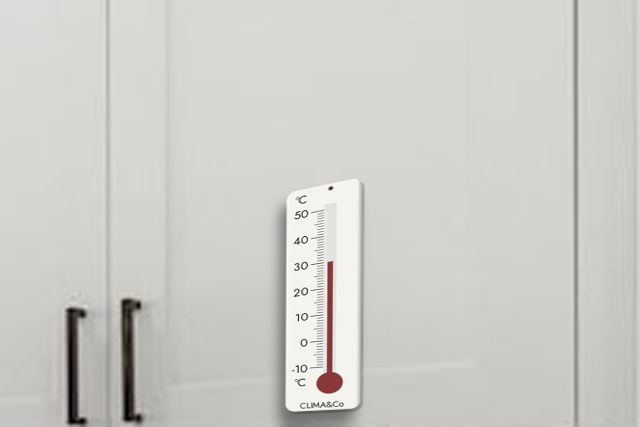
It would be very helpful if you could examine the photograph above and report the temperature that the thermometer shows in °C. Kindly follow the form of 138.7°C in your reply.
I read 30°C
